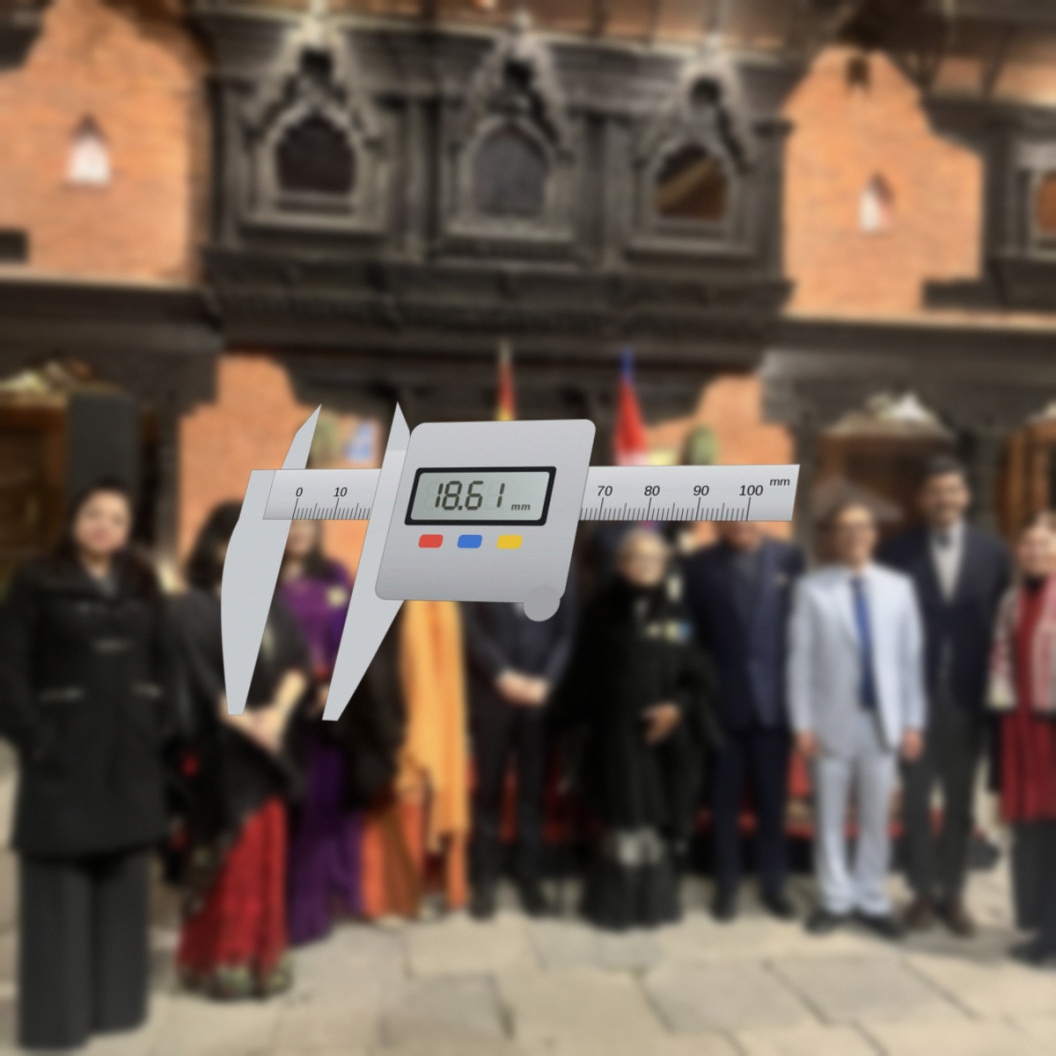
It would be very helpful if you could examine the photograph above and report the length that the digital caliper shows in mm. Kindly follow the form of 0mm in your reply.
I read 18.61mm
